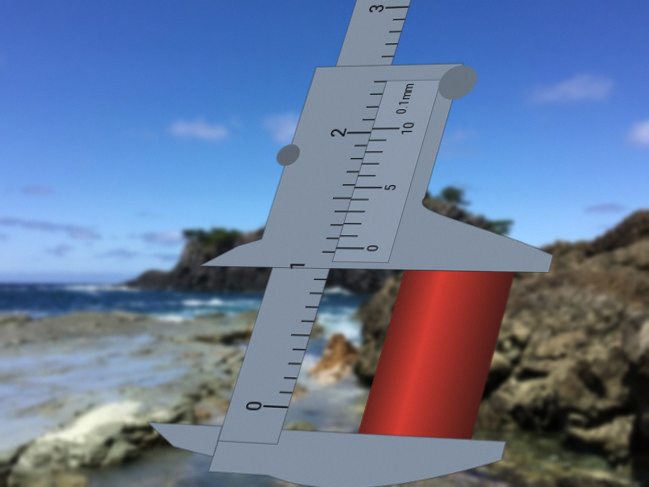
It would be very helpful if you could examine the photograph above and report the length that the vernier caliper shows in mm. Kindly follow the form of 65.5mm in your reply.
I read 11.3mm
